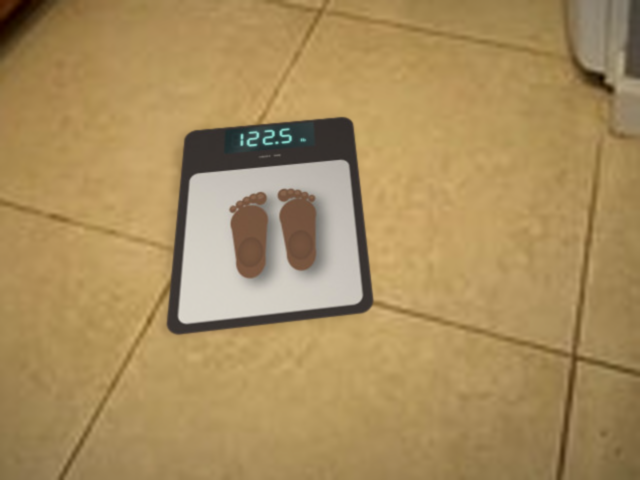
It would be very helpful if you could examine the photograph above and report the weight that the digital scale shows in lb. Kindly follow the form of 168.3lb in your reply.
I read 122.5lb
